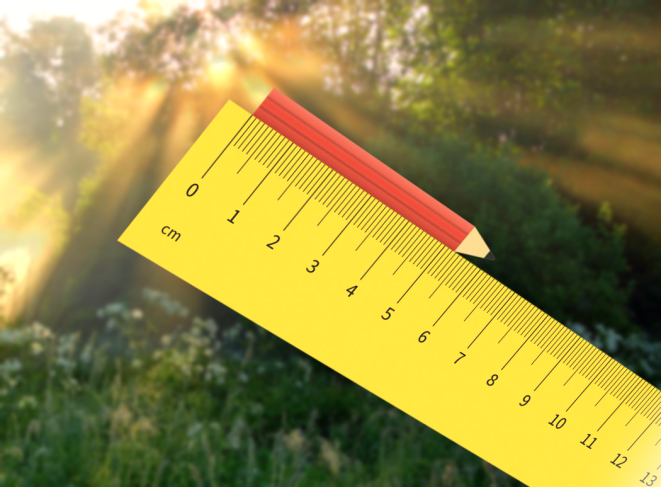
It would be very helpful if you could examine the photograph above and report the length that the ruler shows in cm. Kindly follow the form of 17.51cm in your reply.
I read 6.1cm
